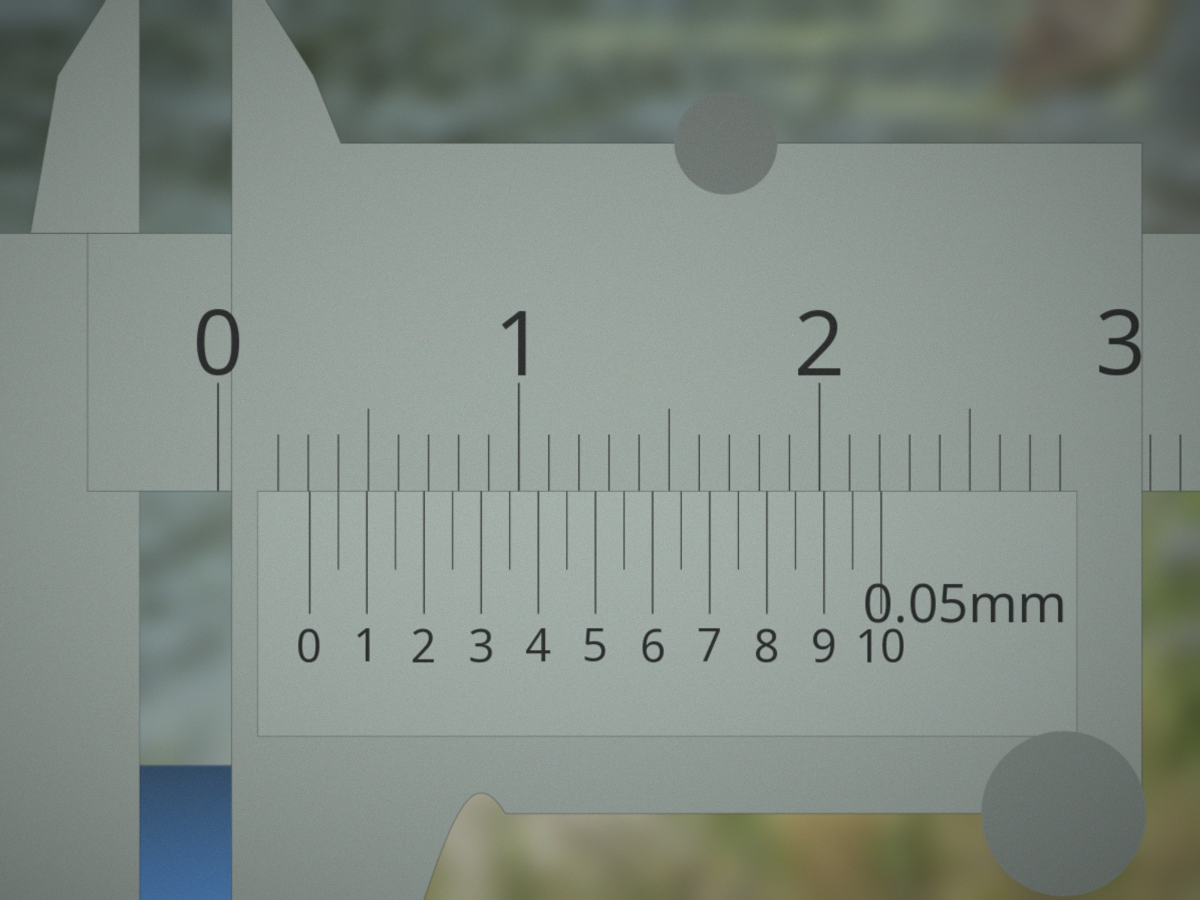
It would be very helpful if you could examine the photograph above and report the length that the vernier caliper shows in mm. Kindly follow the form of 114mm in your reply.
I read 3.05mm
